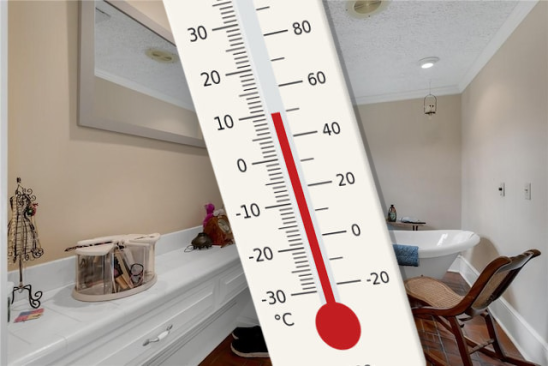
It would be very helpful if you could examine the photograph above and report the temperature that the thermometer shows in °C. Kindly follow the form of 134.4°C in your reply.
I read 10°C
